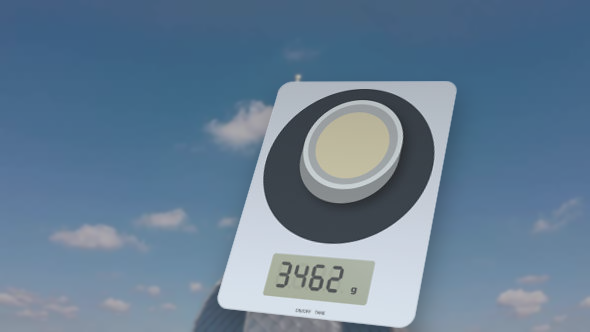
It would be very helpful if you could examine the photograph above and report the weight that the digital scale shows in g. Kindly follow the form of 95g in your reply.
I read 3462g
